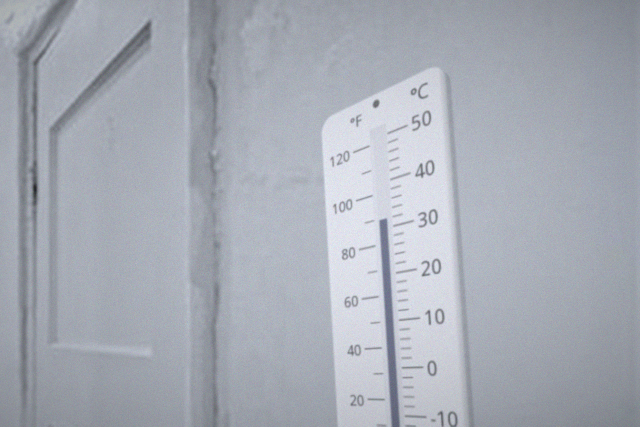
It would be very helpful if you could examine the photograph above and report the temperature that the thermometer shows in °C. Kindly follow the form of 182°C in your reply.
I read 32°C
